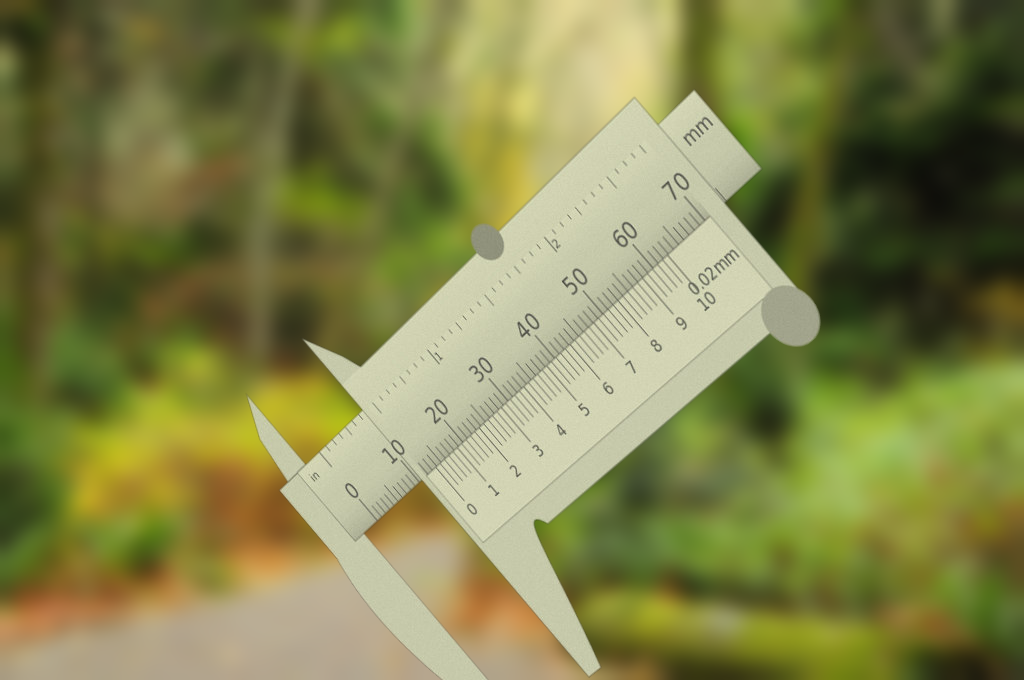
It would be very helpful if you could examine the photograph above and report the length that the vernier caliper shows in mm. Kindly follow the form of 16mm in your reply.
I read 13.8mm
